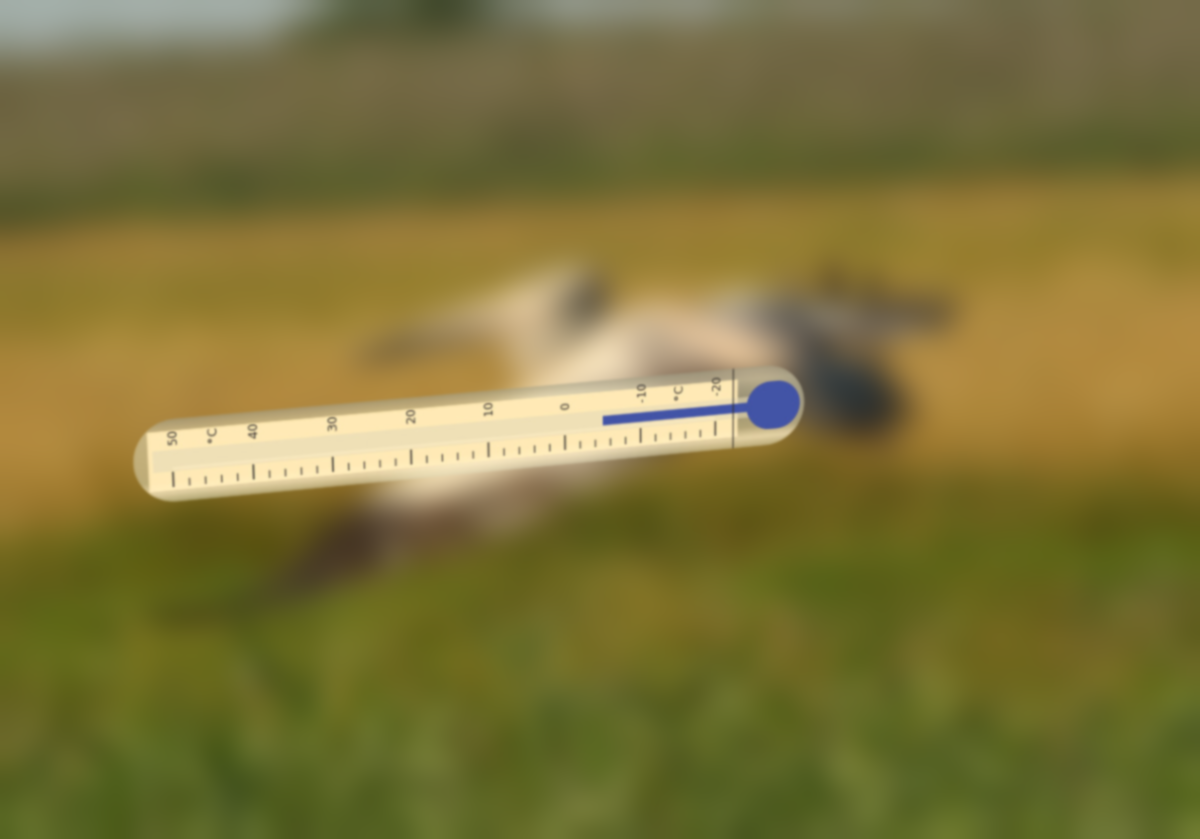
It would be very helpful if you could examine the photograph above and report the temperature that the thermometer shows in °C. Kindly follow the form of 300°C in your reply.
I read -5°C
